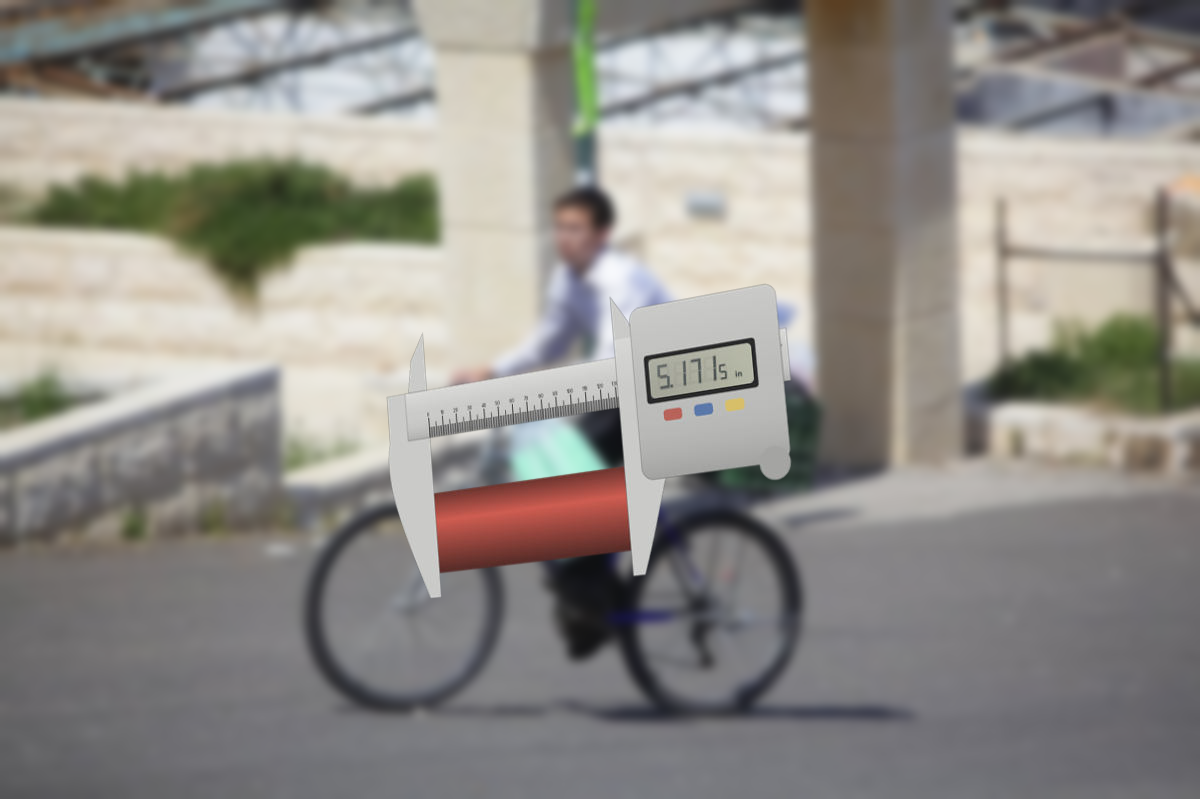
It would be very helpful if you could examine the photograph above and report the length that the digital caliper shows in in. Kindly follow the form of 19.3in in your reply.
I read 5.1715in
